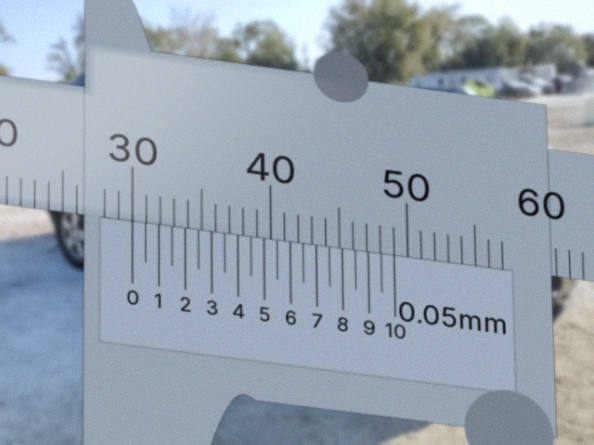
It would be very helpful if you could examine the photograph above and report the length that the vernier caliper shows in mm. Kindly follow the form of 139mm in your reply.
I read 30.0mm
